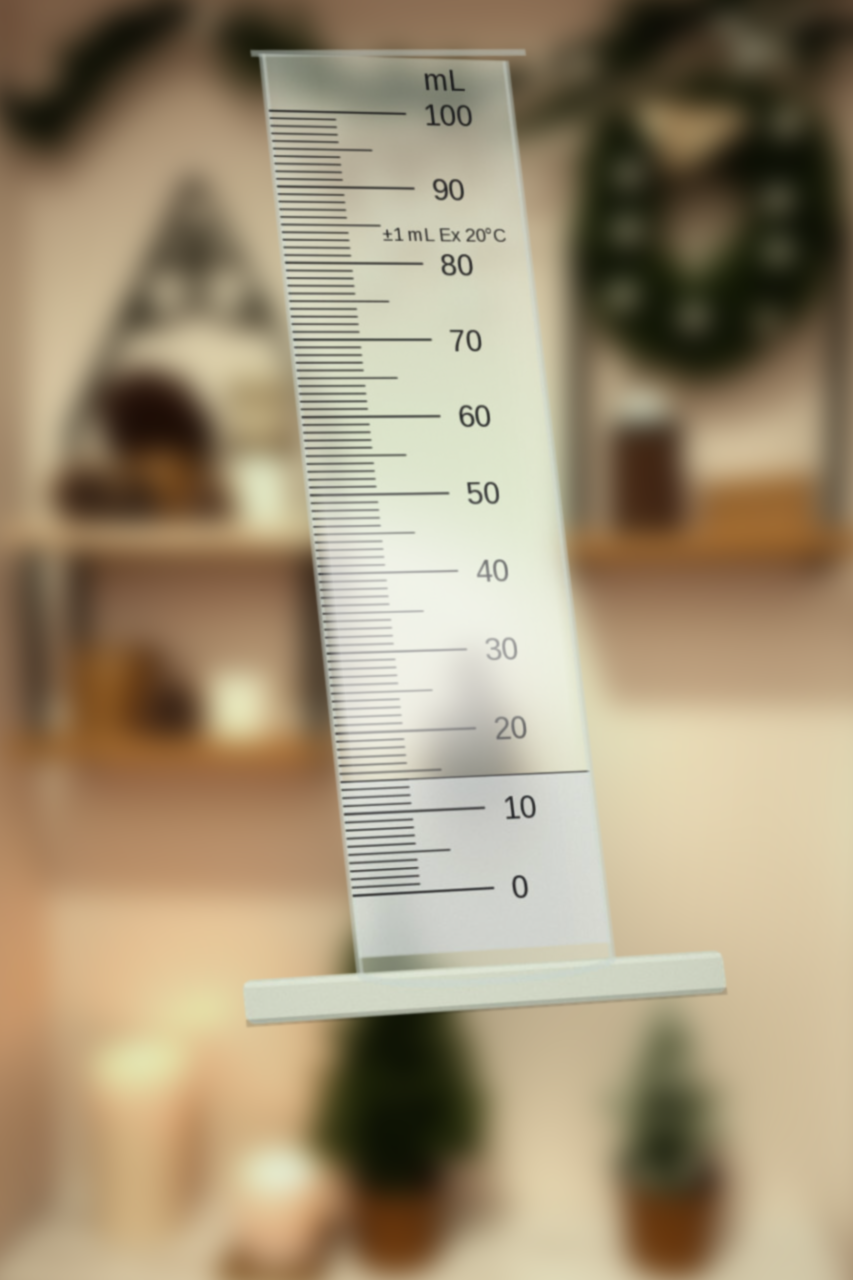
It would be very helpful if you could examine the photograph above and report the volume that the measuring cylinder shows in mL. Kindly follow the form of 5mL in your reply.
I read 14mL
